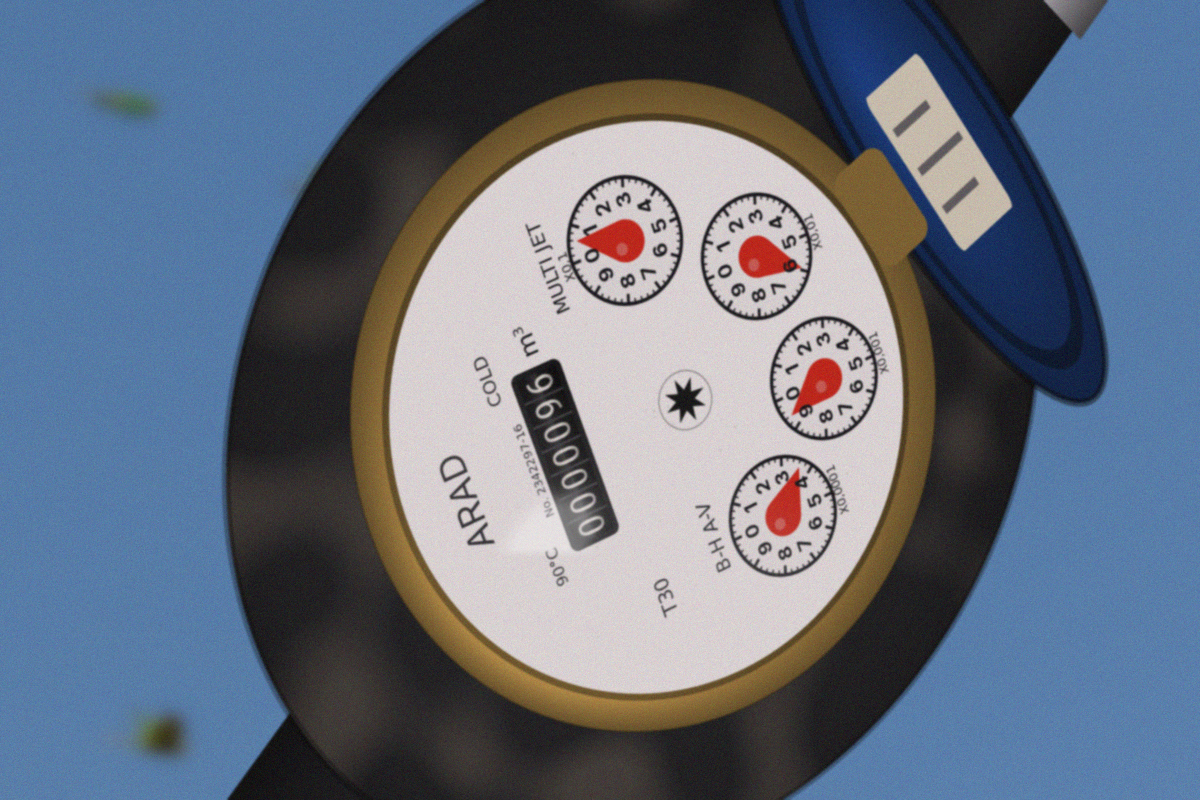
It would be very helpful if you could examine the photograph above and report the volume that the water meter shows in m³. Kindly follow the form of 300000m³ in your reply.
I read 96.0593m³
